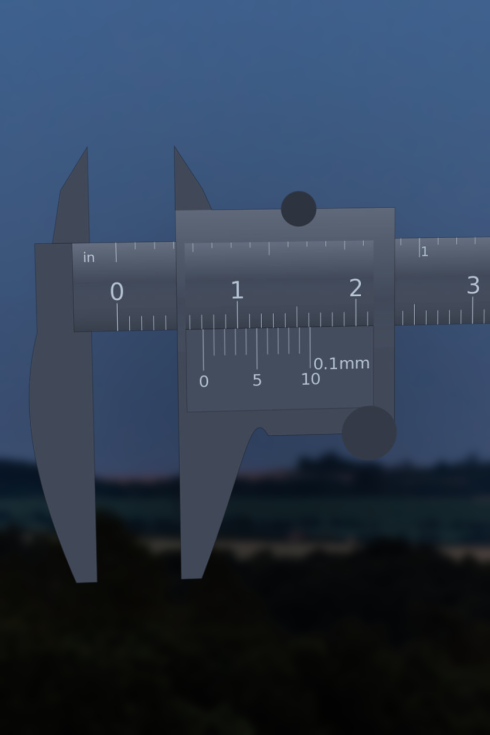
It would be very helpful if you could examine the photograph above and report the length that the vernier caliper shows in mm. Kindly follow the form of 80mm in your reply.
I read 7.1mm
